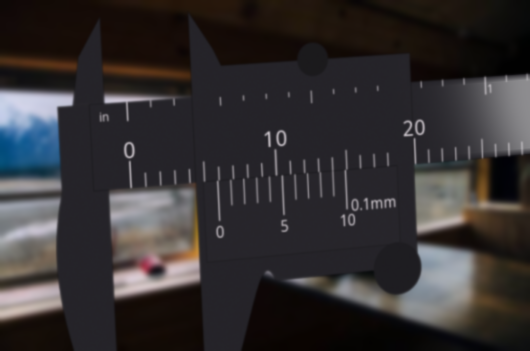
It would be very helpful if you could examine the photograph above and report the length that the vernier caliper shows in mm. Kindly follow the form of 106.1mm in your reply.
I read 5.9mm
